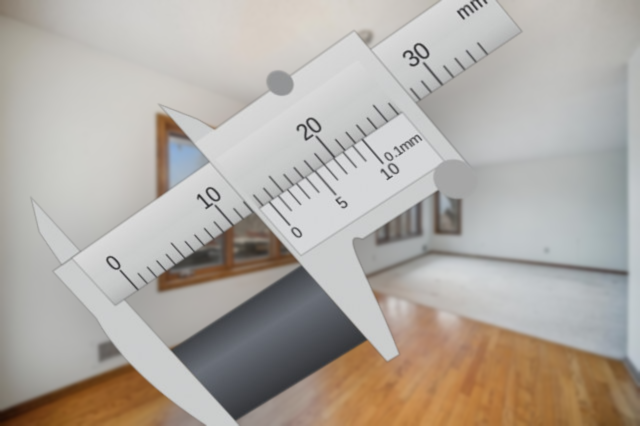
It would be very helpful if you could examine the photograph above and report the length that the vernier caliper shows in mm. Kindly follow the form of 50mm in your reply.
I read 13.6mm
